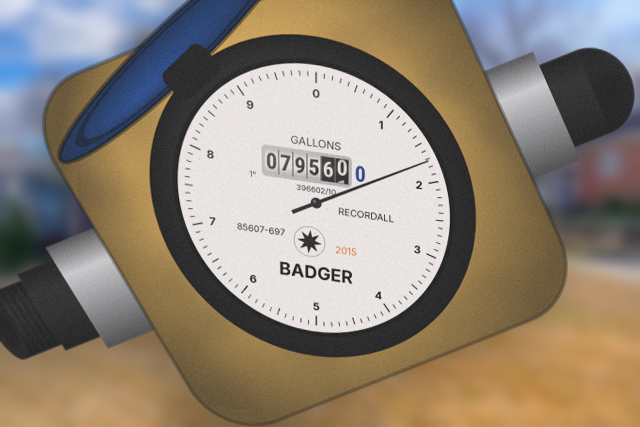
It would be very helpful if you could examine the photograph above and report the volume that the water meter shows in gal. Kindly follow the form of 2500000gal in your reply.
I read 795601.7gal
